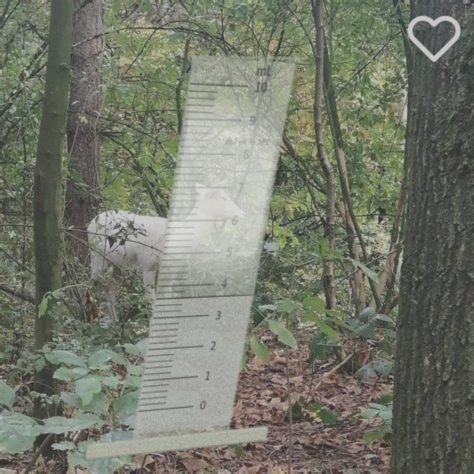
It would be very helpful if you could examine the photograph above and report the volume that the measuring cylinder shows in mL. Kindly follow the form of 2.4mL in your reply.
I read 3.6mL
